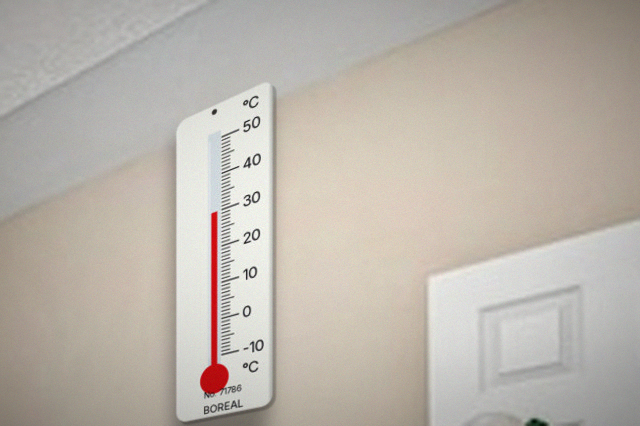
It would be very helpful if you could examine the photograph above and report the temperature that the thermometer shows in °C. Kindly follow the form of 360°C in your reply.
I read 30°C
